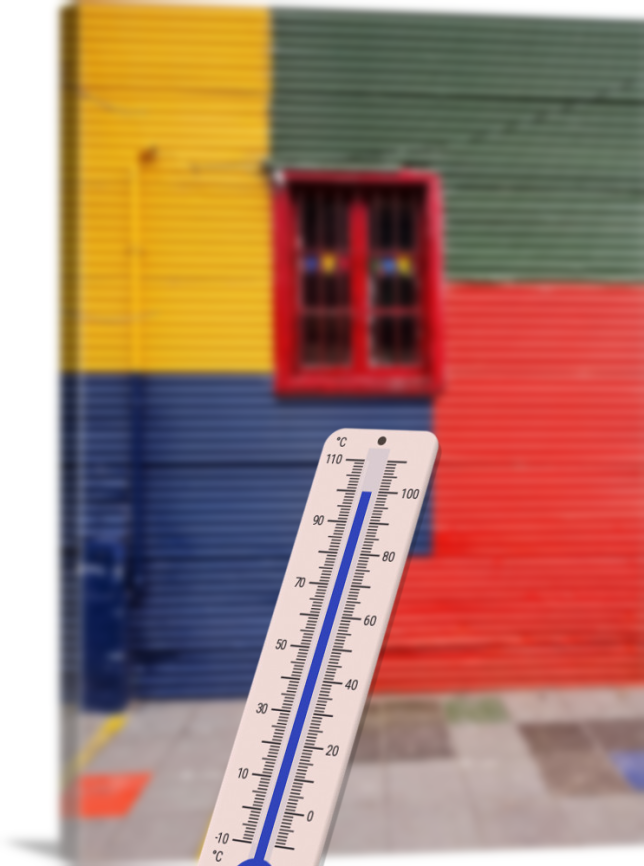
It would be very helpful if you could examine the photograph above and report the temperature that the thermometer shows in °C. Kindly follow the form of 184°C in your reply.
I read 100°C
